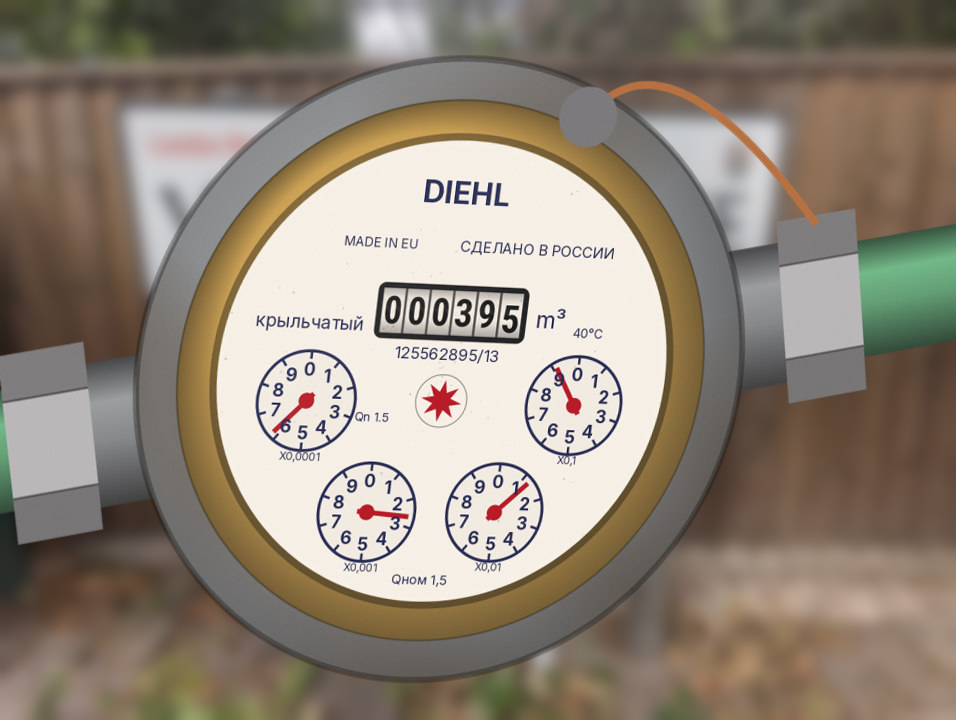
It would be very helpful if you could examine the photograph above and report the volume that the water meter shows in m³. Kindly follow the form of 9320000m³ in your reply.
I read 394.9126m³
